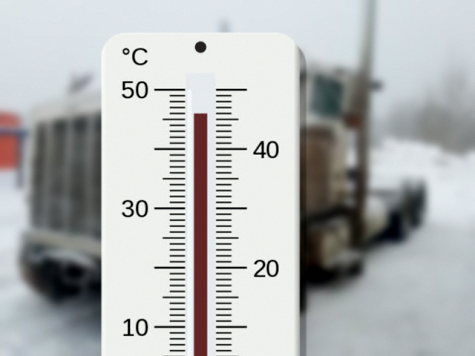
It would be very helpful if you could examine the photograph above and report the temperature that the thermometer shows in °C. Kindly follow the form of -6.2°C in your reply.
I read 46°C
